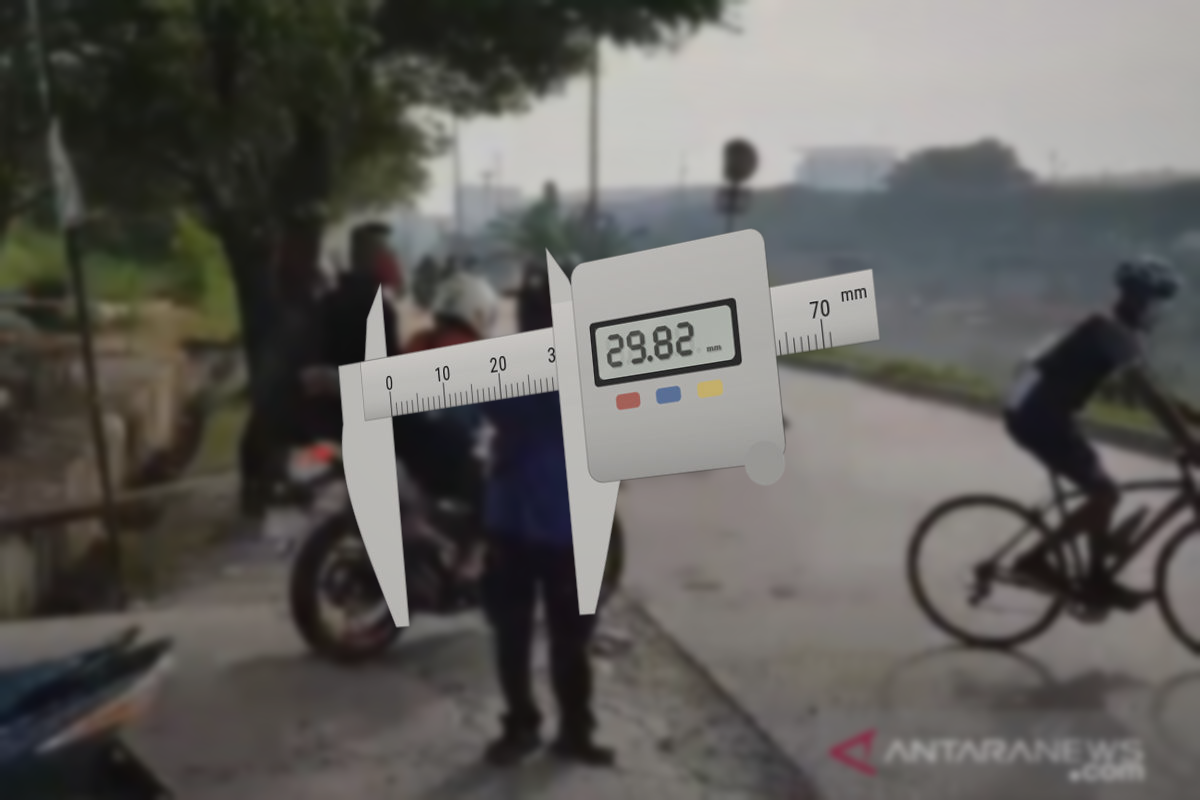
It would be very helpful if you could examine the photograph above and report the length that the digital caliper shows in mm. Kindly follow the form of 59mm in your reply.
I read 29.82mm
